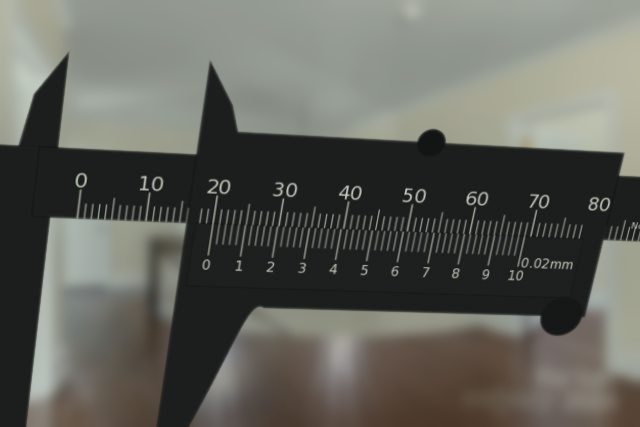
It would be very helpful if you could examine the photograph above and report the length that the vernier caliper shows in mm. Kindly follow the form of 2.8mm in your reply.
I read 20.0mm
